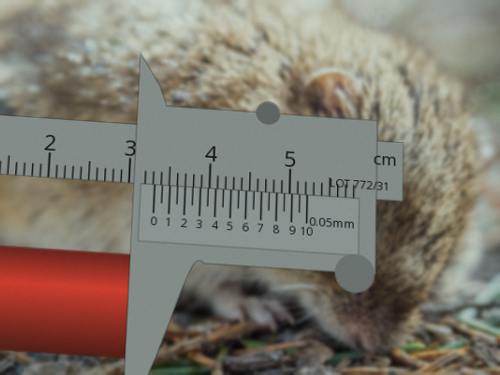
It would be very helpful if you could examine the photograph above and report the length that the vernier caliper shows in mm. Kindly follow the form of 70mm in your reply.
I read 33.2mm
